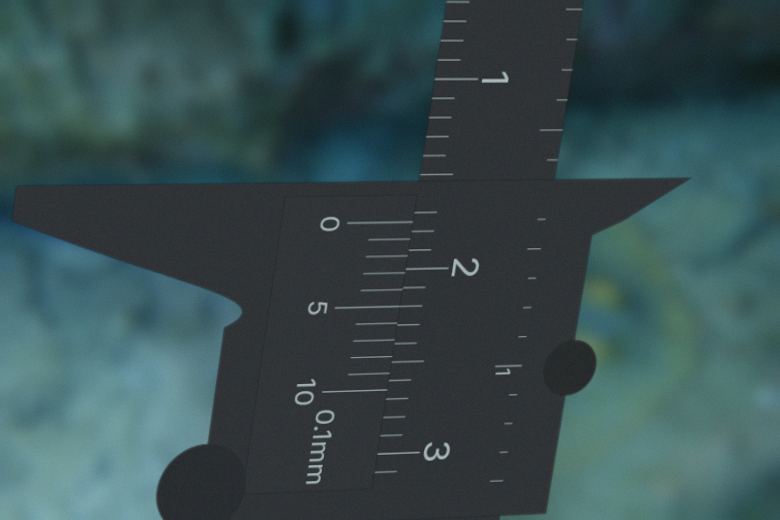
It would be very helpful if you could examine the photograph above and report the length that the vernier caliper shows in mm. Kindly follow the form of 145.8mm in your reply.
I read 17.5mm
